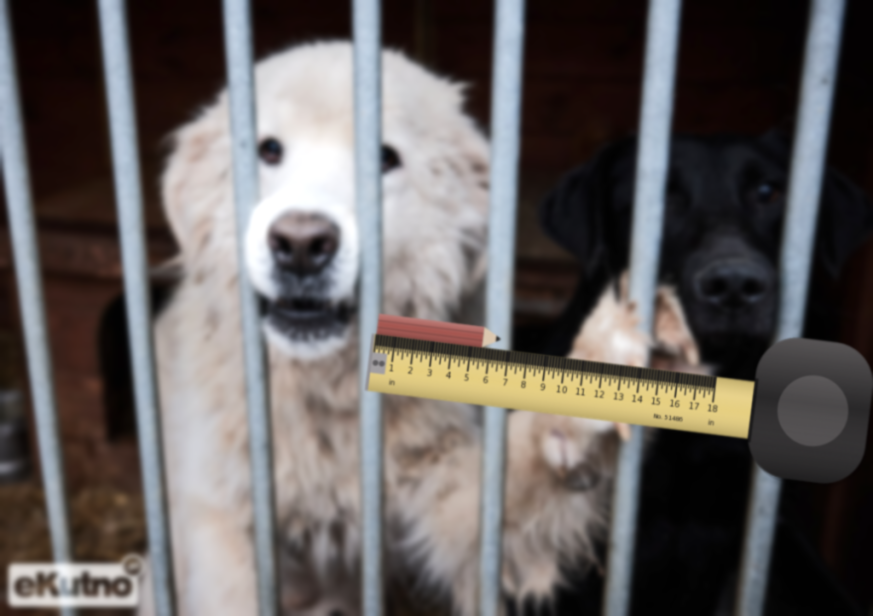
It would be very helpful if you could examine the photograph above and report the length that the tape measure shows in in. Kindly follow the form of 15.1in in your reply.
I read 6.5in
